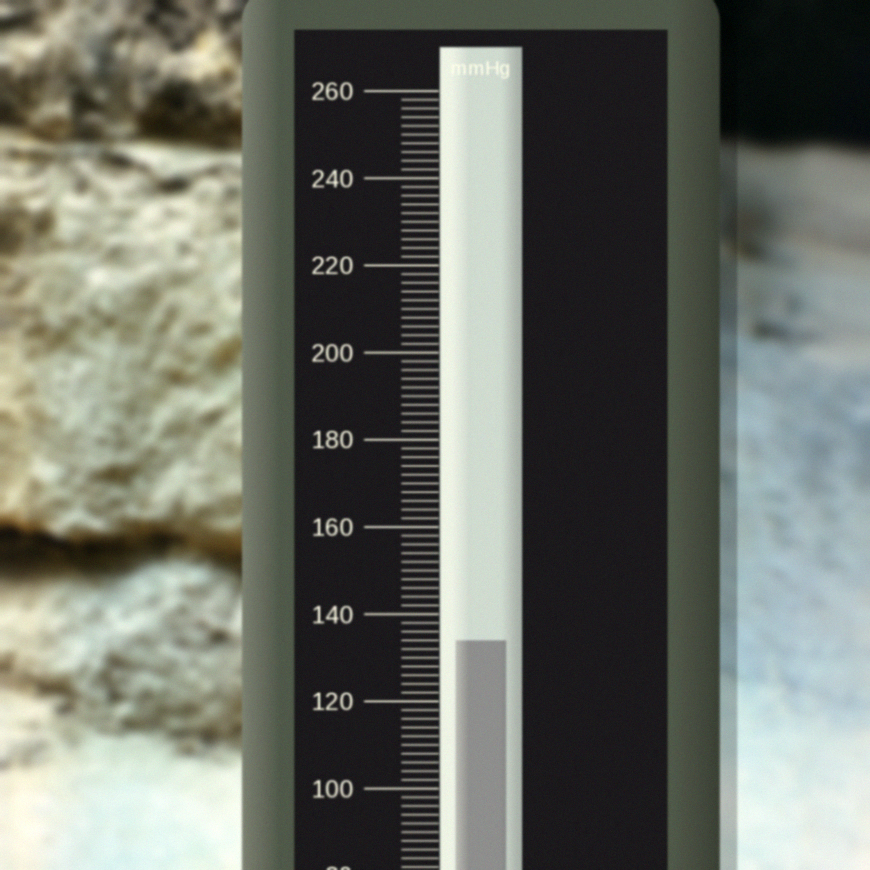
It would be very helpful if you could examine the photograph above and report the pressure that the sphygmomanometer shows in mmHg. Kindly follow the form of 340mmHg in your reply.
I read 134mmHg
